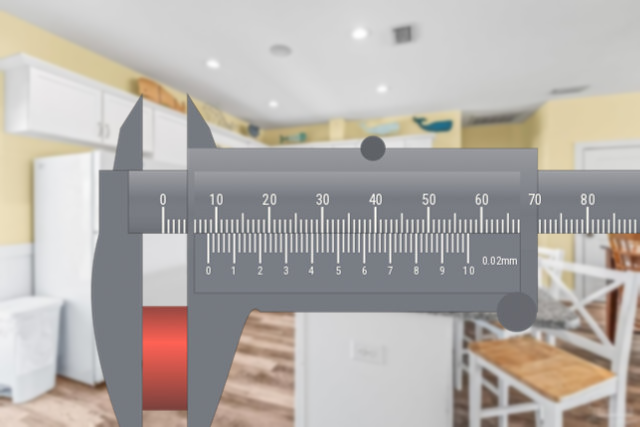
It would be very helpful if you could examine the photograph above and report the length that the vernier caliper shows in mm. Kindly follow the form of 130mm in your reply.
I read 8.5mm
